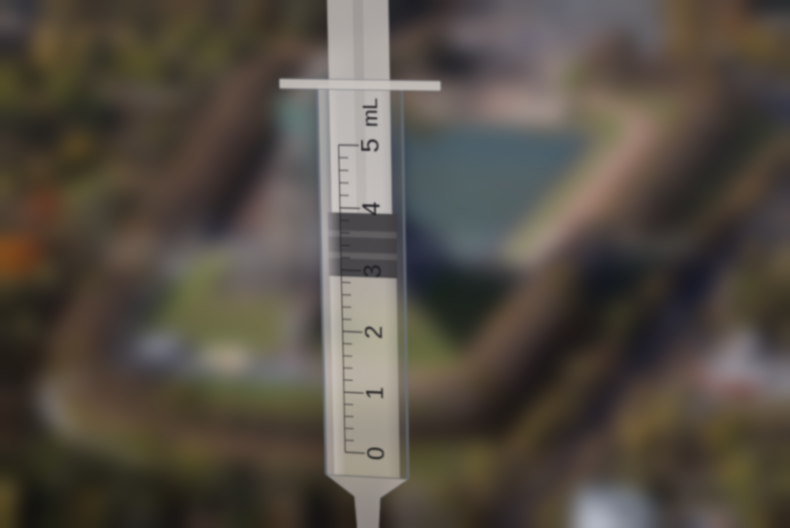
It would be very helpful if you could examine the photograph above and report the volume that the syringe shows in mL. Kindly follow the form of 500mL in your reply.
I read 2.9mL
